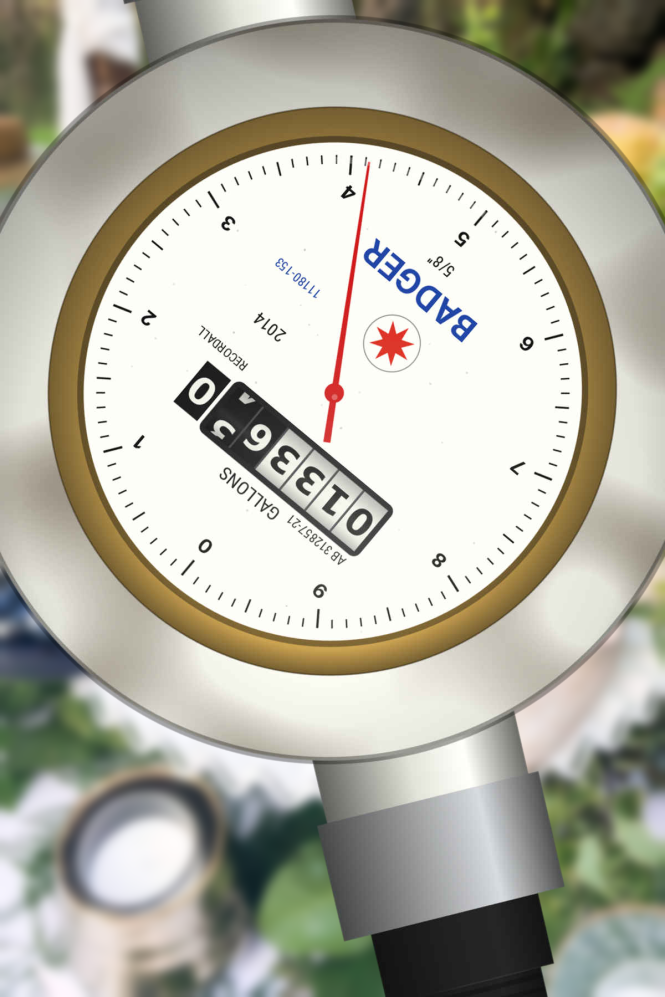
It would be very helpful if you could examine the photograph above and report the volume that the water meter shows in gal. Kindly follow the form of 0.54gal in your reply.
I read 133634.1gal
